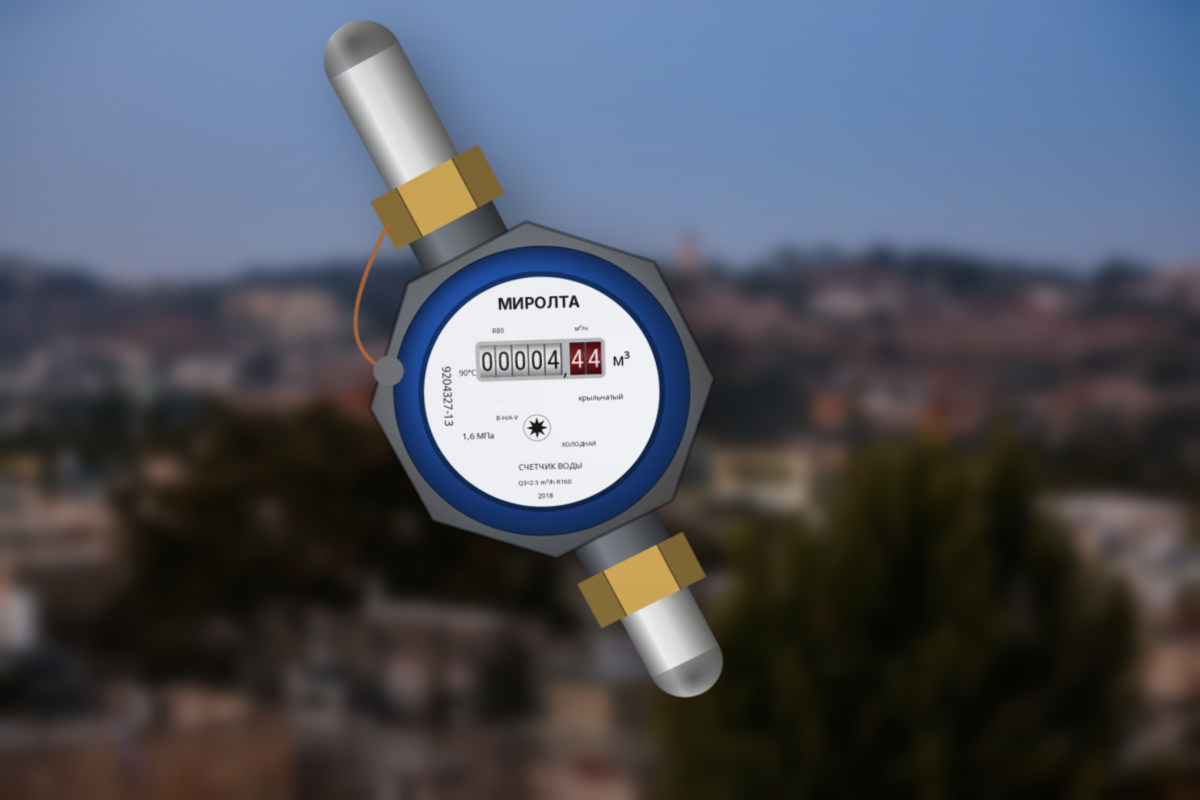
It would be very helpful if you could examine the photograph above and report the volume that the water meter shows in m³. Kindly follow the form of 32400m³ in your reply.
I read 4.44m³
